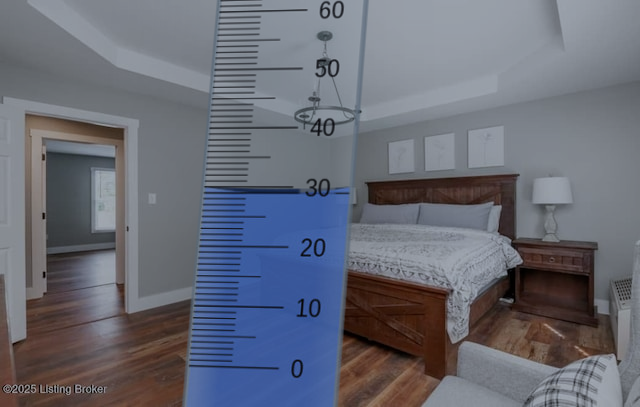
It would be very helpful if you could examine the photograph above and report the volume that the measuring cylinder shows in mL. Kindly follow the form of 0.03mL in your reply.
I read 29mL
